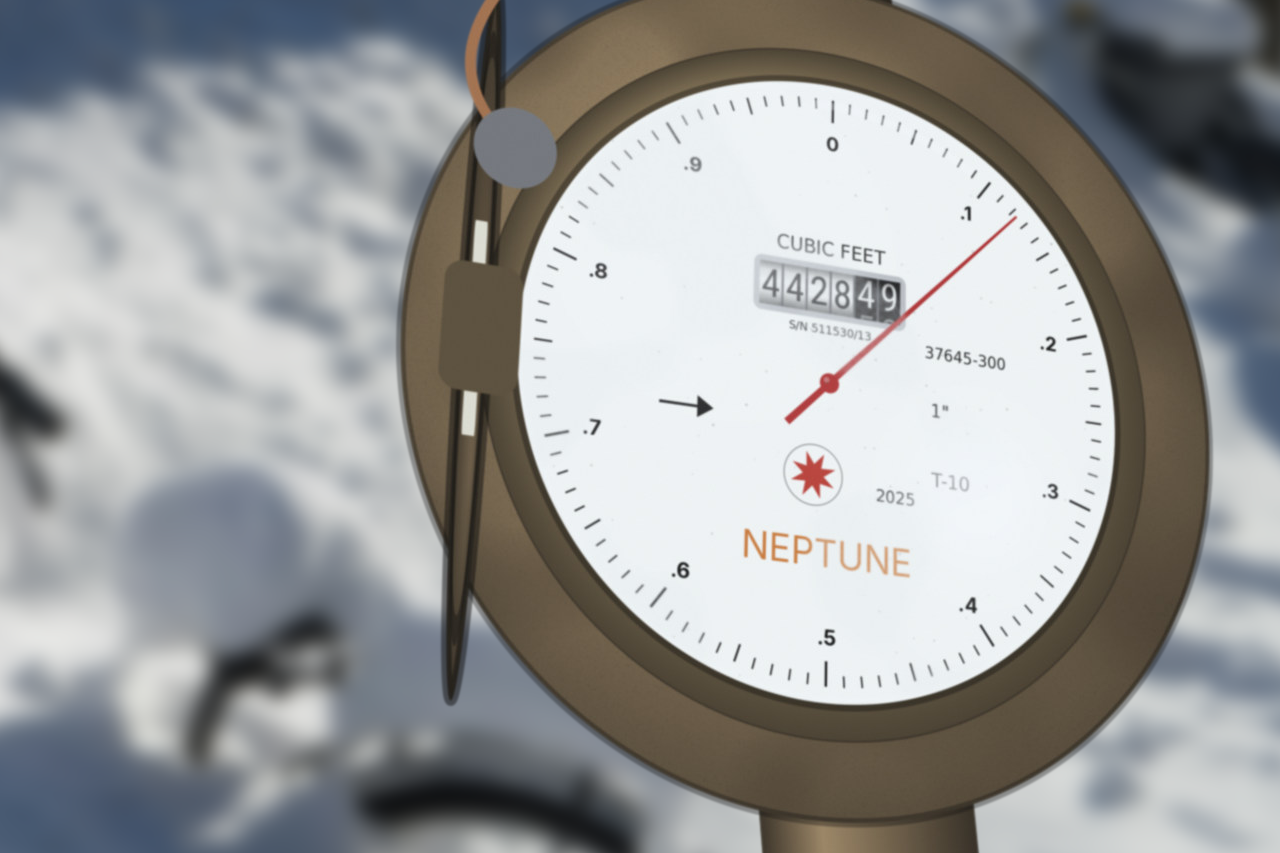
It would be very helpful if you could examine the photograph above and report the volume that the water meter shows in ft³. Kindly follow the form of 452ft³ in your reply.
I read 442849.12ft³
